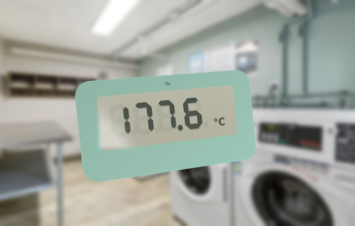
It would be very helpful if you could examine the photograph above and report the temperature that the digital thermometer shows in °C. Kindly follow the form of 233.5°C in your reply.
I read 177.6°C
